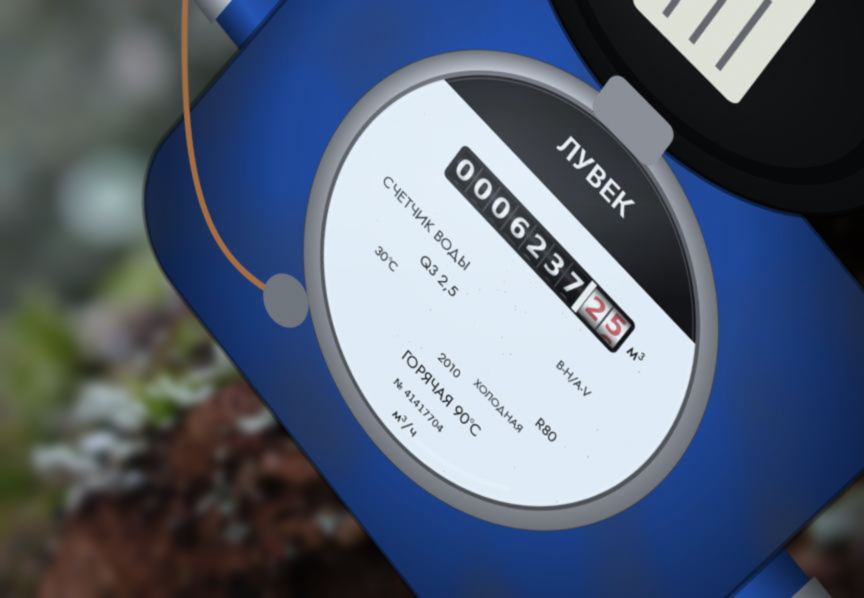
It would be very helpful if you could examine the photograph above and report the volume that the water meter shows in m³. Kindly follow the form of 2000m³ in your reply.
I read 6237.25m³
